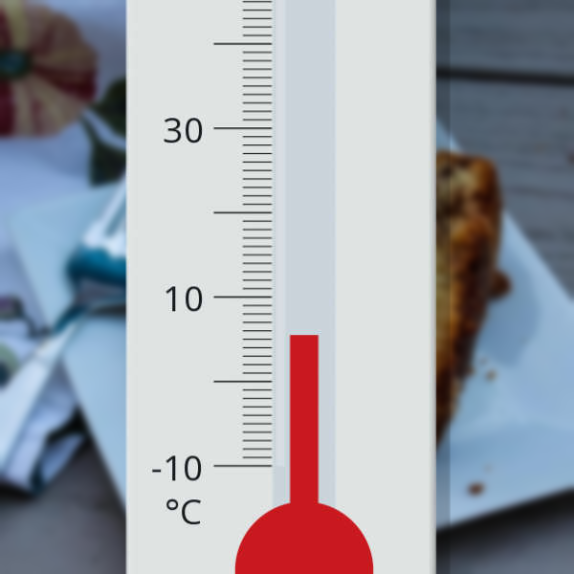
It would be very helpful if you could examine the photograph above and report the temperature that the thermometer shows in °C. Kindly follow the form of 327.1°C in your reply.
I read 5.5°C
